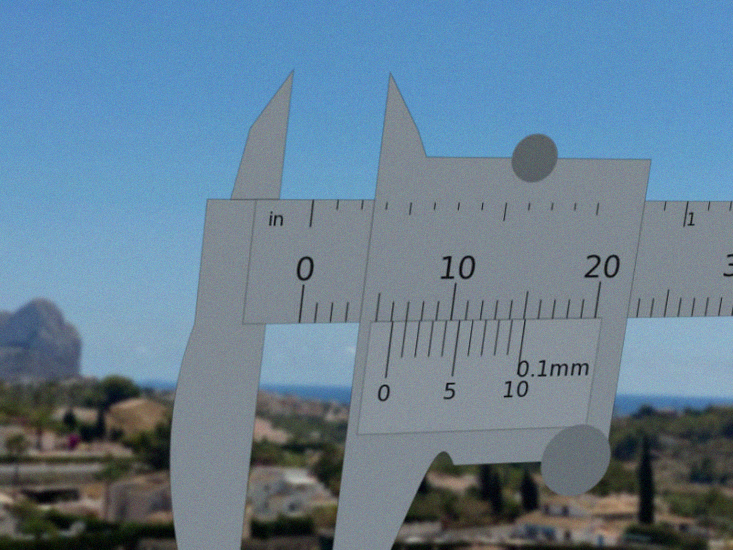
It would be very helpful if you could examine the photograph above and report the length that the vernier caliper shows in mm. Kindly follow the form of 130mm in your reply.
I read 6.1mm
